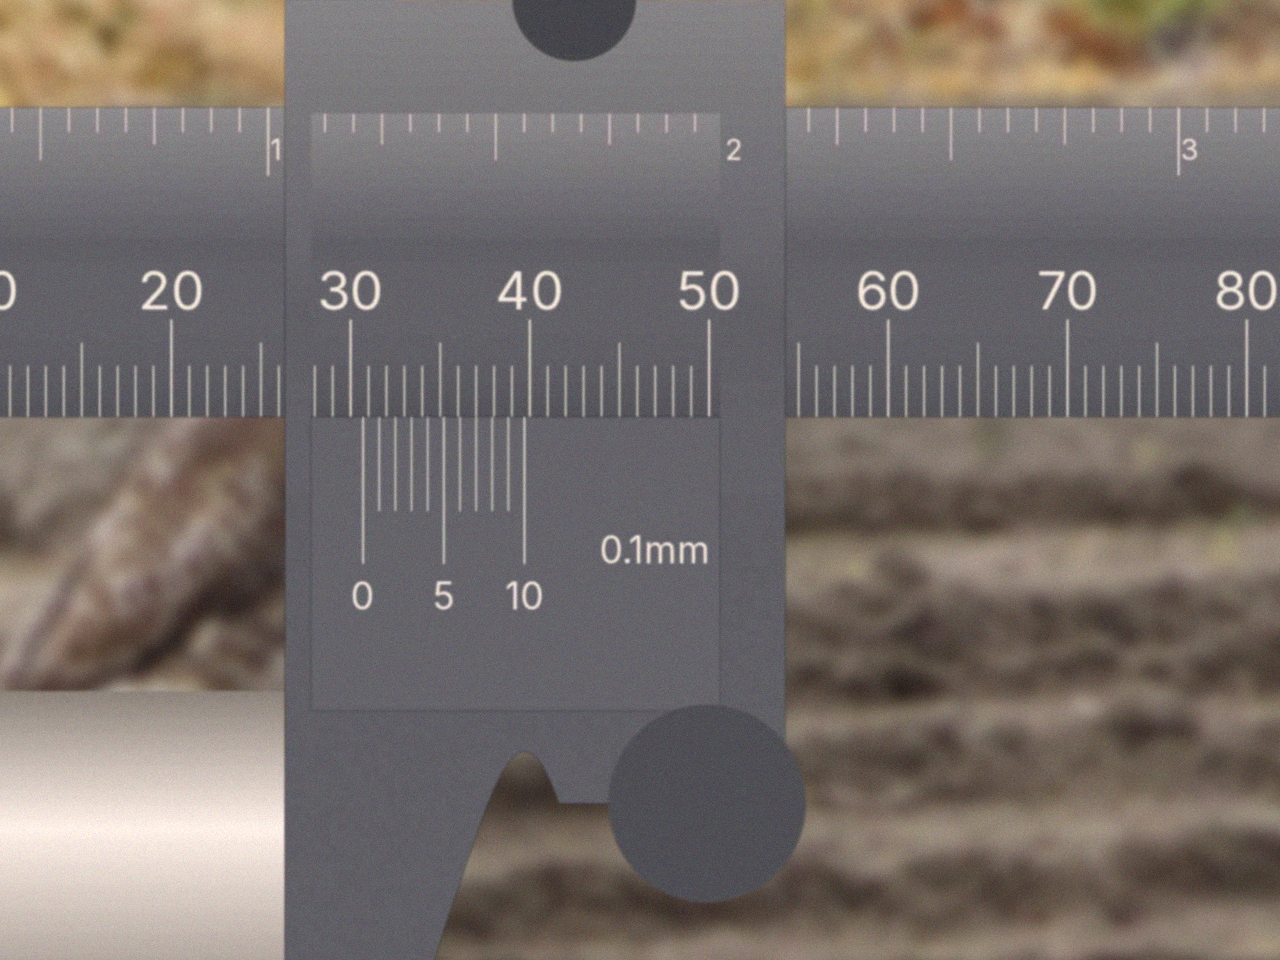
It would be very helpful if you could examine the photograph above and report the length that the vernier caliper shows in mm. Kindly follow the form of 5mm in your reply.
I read 30.7mm
